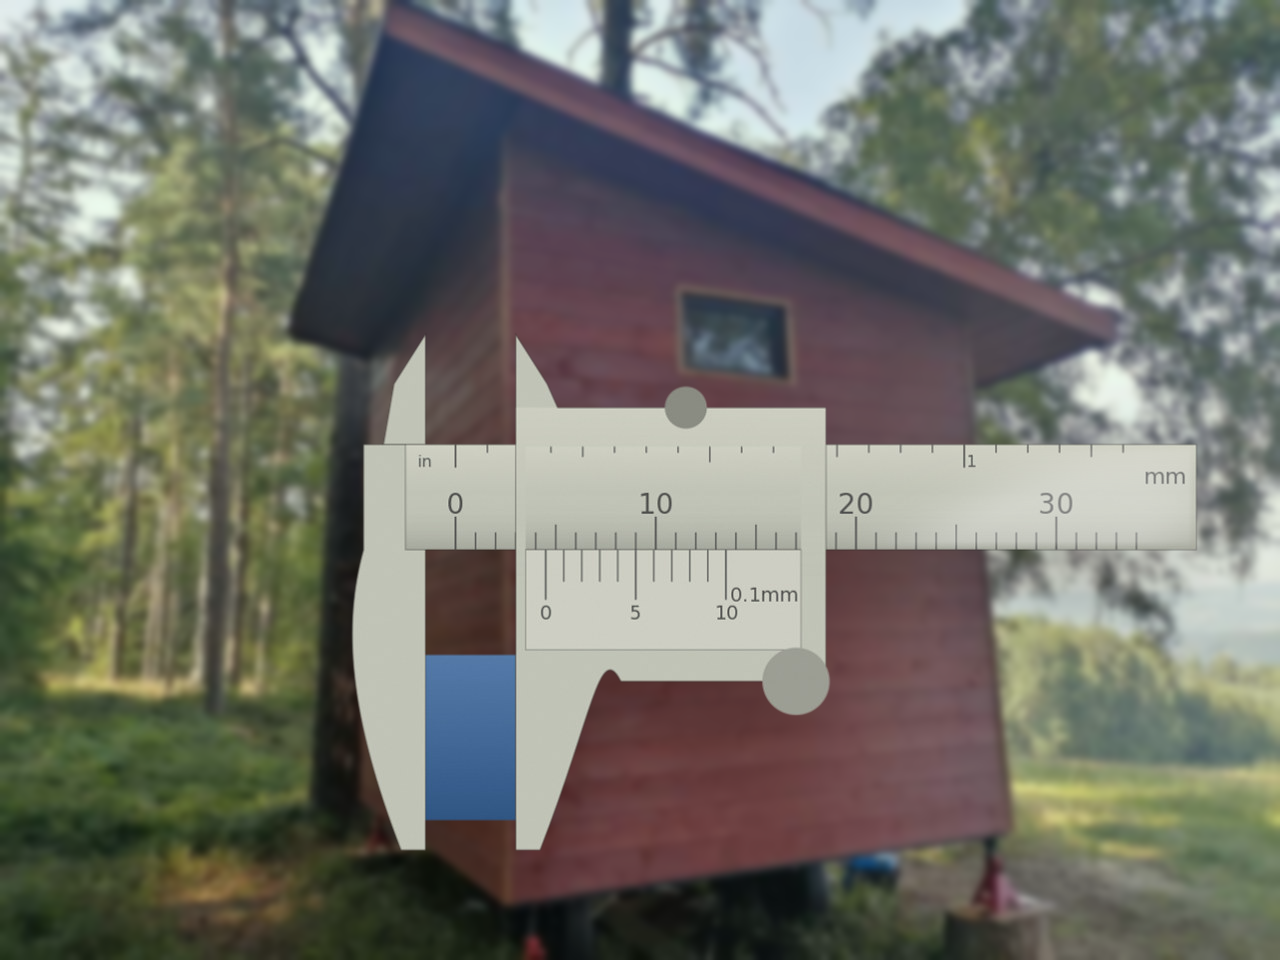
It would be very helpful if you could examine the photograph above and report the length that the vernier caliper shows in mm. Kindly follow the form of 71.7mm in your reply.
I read 4.5mm
